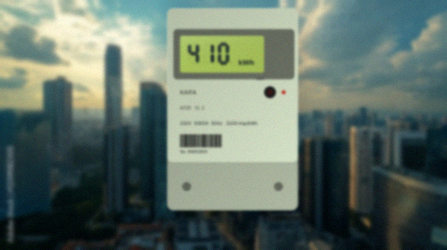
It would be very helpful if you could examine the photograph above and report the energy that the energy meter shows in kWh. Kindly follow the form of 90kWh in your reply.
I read 410kWh
